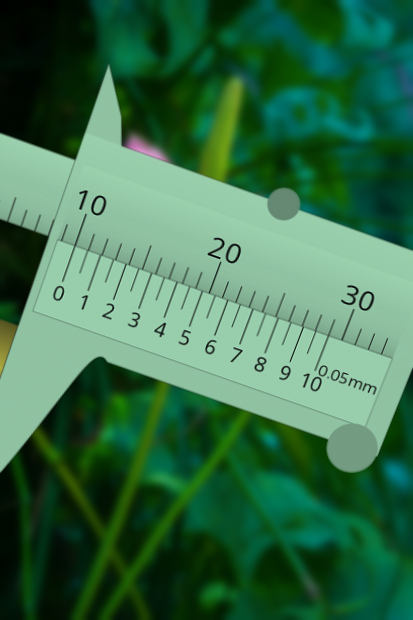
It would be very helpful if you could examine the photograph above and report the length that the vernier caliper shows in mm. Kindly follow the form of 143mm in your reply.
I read 10.0mm
